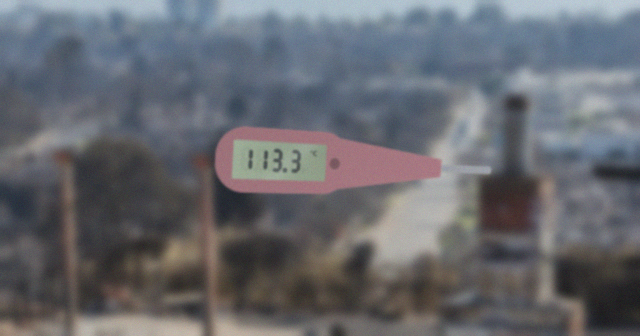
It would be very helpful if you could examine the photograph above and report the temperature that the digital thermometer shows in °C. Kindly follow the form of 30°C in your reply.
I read 113.3°C
